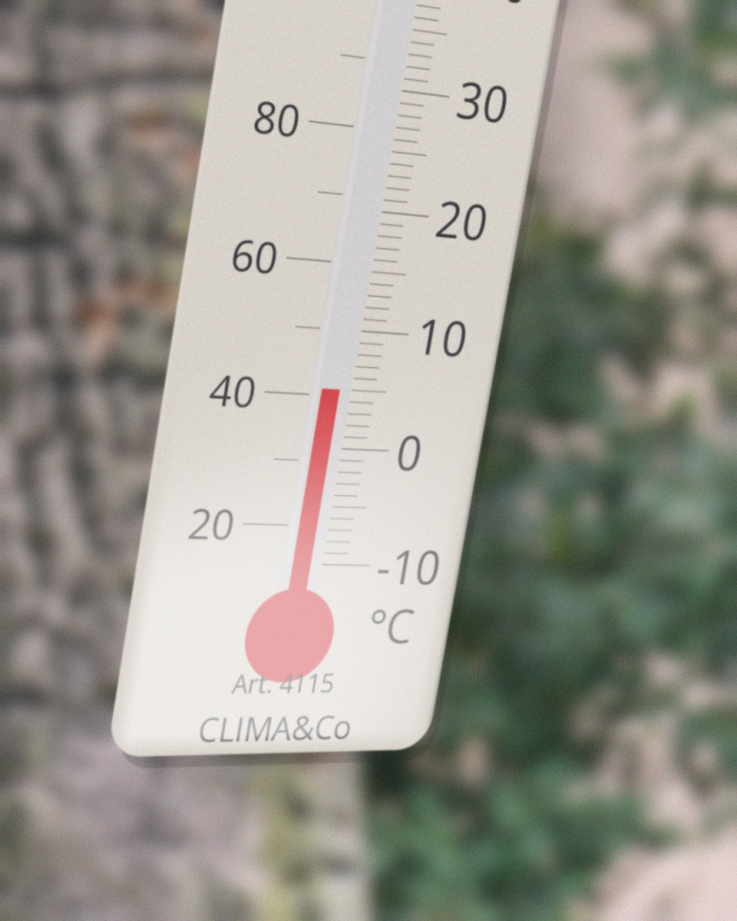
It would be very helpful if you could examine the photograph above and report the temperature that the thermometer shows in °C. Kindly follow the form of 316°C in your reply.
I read 5°C
